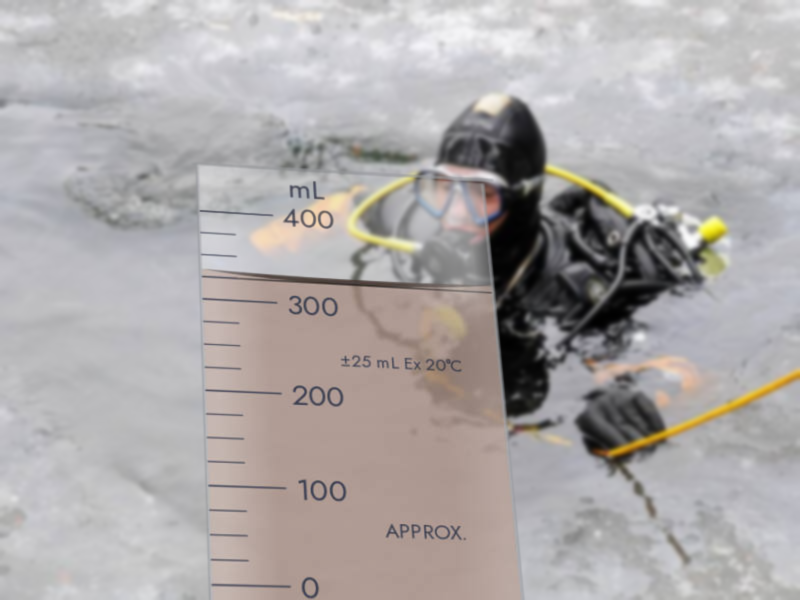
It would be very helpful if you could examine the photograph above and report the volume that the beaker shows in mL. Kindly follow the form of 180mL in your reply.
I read 325mL
